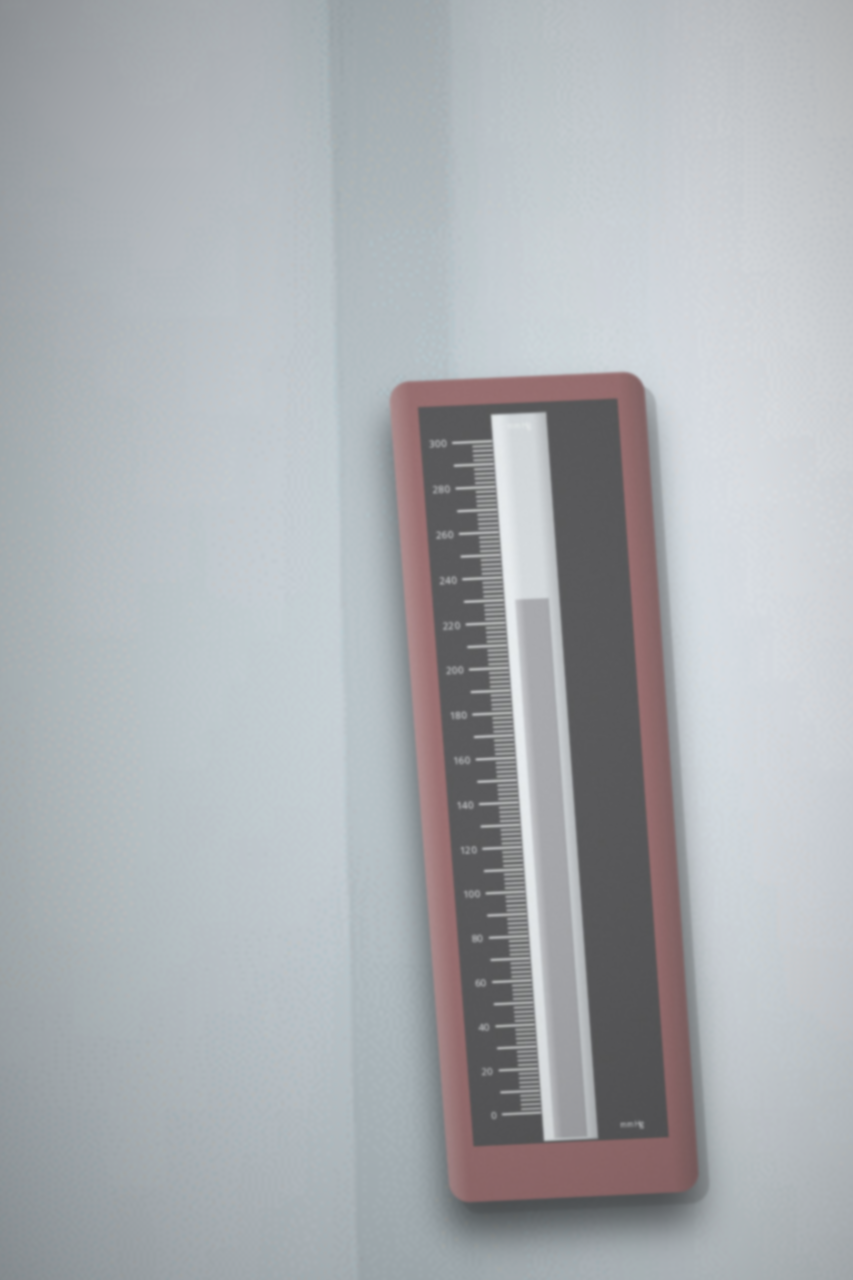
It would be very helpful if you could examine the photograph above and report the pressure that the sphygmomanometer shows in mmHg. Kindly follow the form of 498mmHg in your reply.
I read 230mmHg
